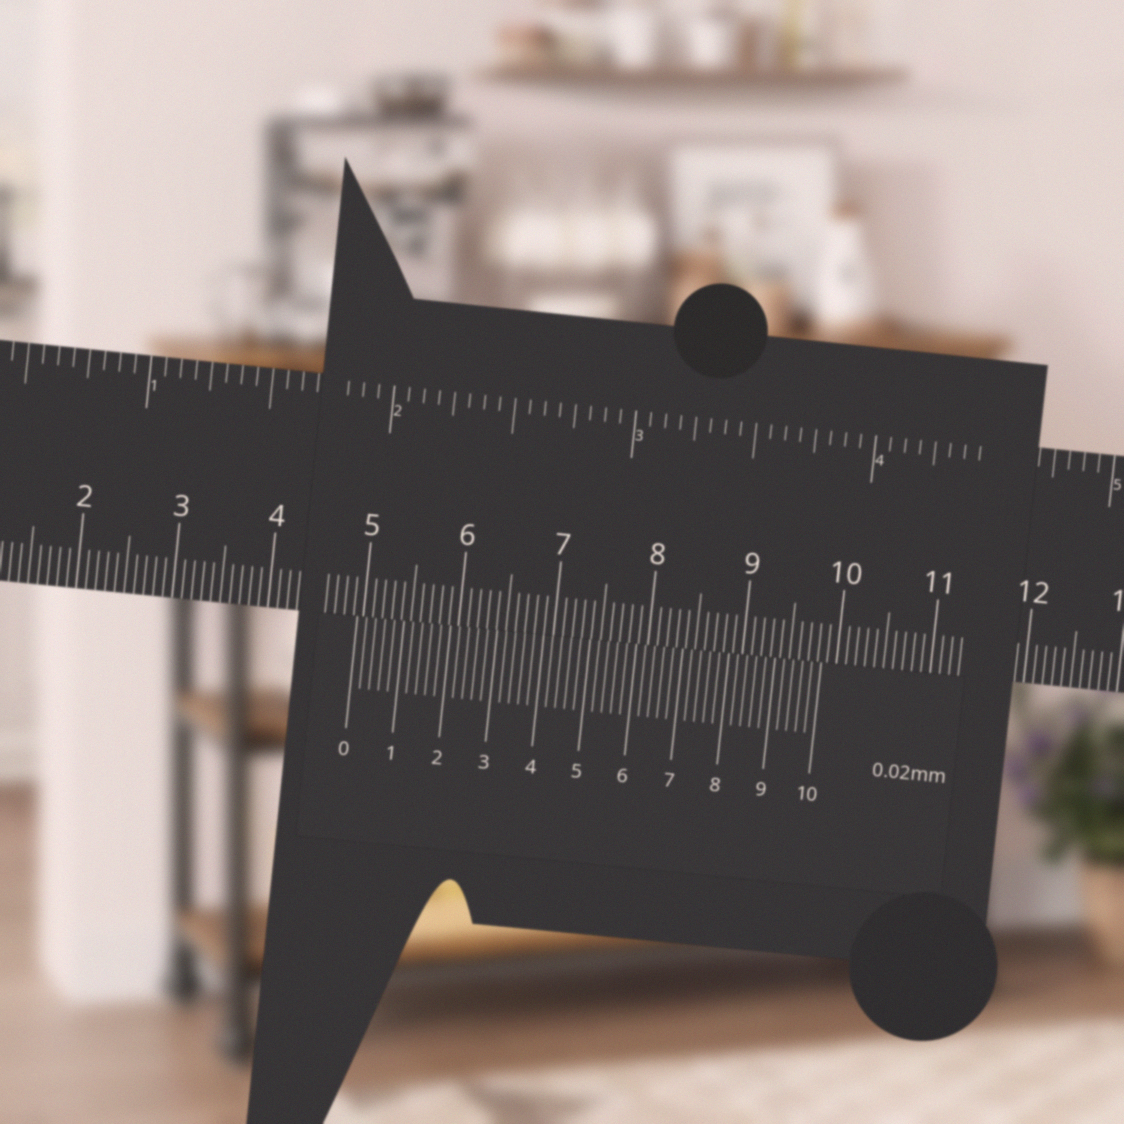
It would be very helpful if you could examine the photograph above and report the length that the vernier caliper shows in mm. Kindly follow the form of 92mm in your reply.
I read 49.4mm
